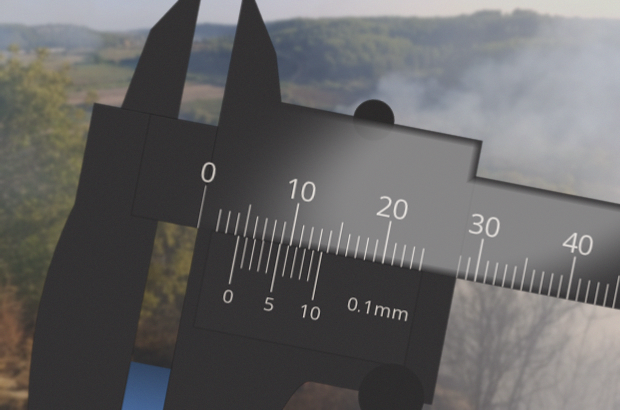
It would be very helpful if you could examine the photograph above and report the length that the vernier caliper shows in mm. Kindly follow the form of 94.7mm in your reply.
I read 4.4mm
